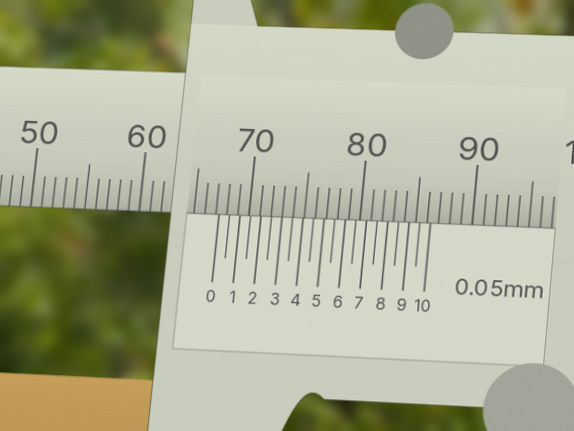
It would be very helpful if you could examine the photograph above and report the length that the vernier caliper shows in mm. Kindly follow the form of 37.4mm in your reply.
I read 67.3mm
